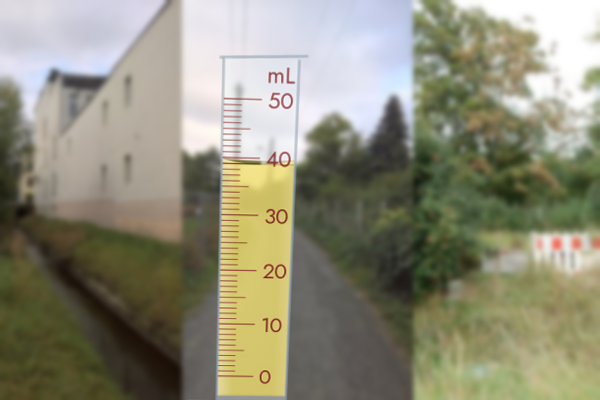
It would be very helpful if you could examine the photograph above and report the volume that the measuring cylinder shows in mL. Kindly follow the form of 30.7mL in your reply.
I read 39mL
